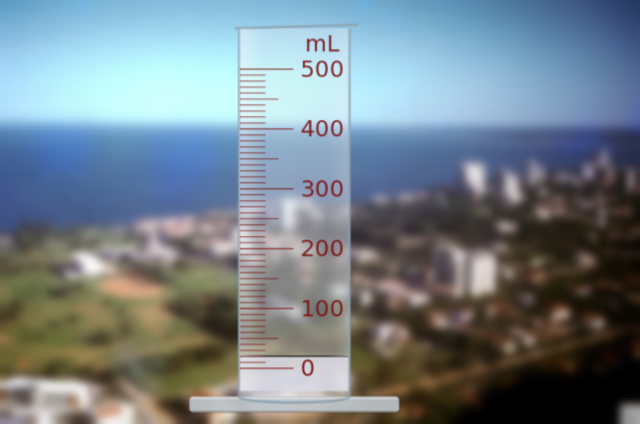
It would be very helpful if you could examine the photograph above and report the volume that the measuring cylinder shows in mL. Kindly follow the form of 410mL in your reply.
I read 20mL
